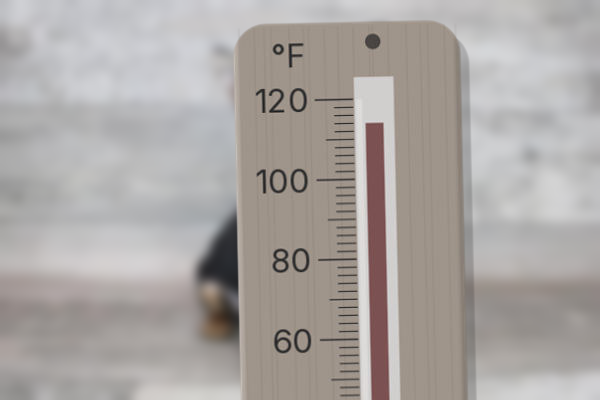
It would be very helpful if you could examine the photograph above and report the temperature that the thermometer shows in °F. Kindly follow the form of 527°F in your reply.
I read 114°F
